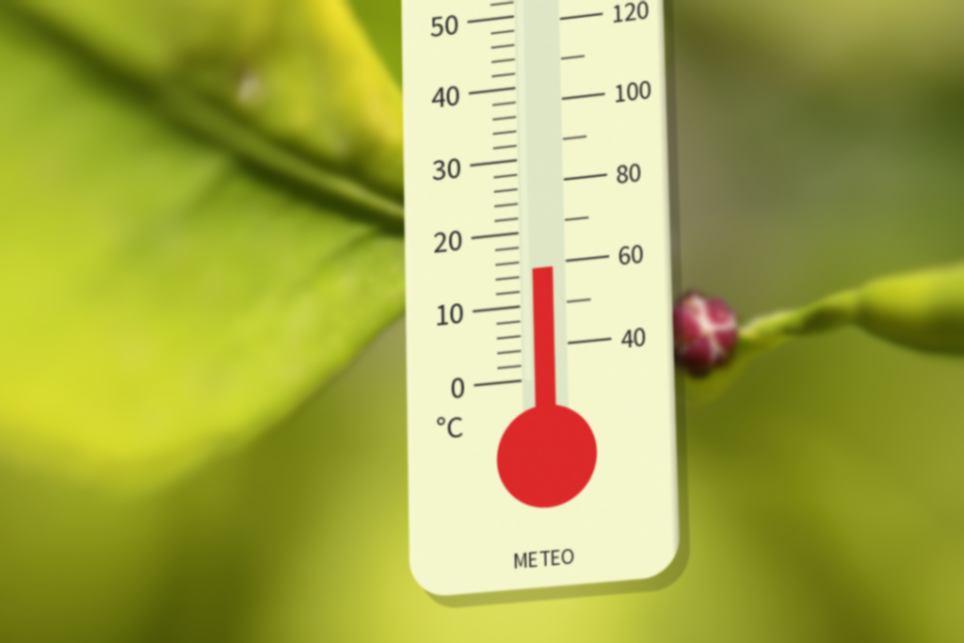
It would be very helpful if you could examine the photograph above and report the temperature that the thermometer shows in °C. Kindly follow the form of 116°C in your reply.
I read 15°C
